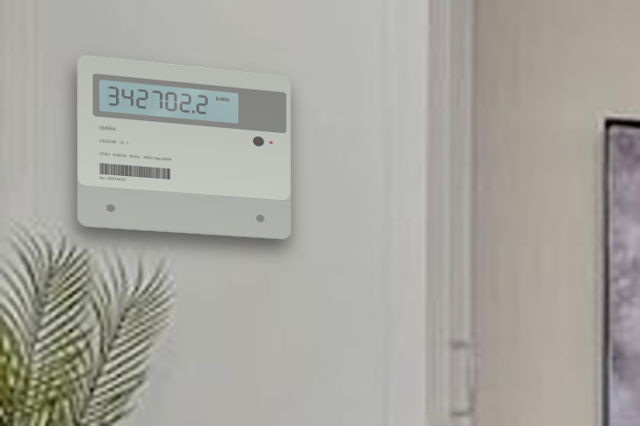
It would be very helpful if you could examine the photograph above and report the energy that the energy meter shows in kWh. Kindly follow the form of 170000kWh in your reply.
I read 342702.2kWh
